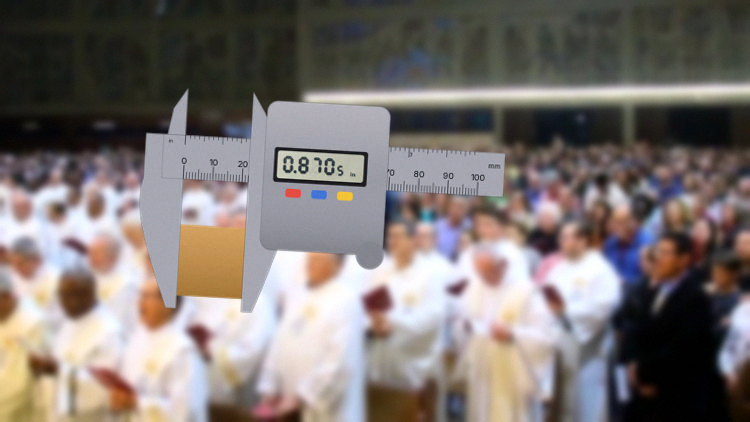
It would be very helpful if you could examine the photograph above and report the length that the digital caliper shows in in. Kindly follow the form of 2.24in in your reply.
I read 0.8705in
